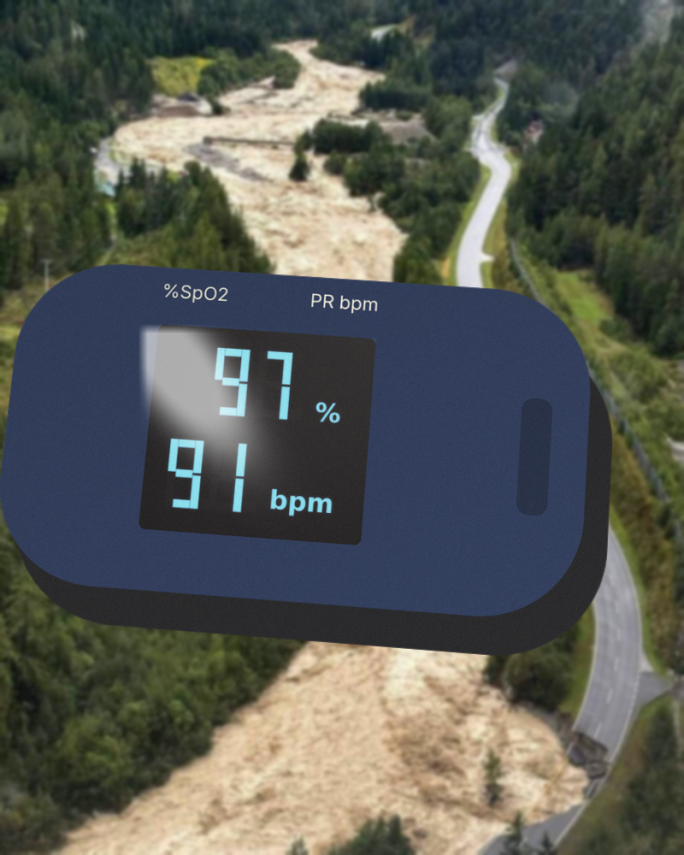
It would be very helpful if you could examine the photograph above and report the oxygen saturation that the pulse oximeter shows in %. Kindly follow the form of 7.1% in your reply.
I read 97%
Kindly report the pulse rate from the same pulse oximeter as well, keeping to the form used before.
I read 91bpm
